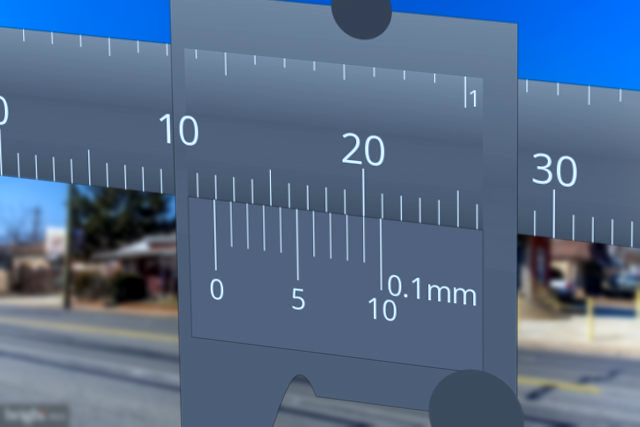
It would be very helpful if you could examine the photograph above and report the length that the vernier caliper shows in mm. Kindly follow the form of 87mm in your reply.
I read 11.9mm
